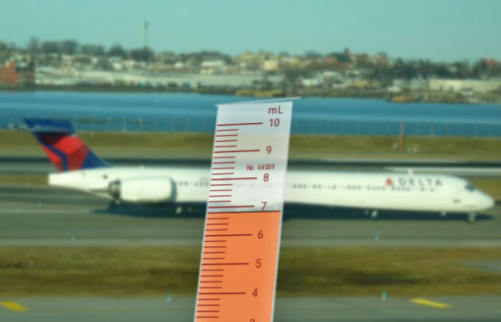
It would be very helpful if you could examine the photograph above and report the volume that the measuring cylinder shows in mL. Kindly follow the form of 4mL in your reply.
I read 6.8mL
